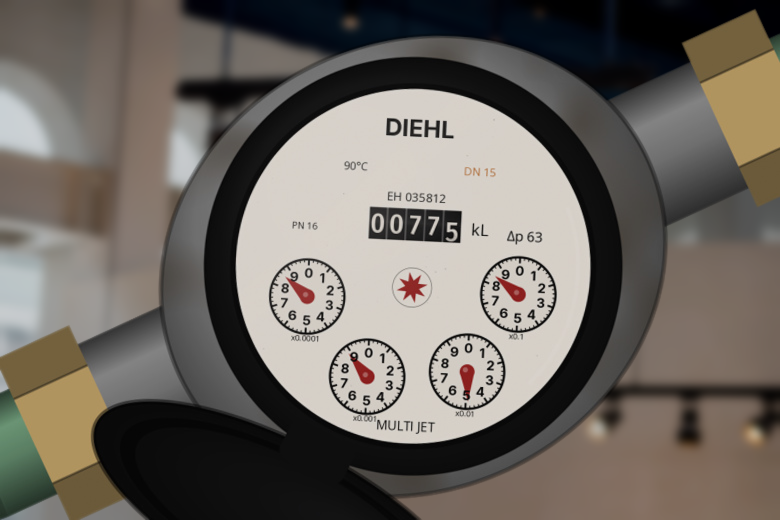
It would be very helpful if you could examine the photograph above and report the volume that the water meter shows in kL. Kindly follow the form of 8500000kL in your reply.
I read 774.8488kL
